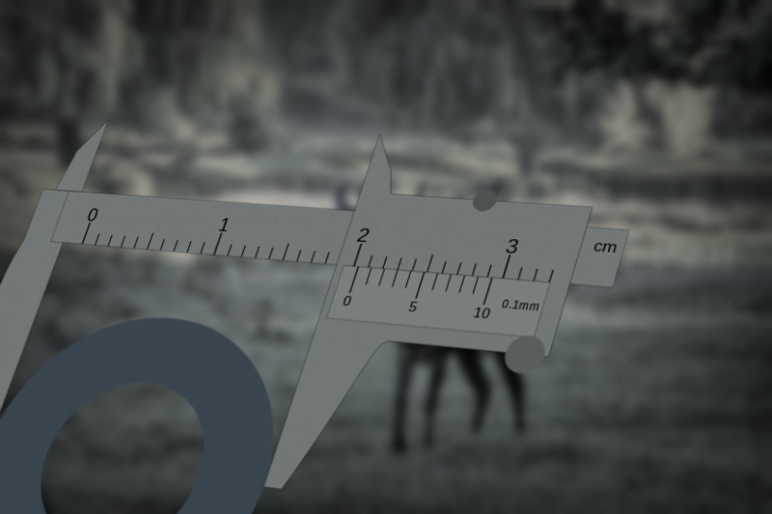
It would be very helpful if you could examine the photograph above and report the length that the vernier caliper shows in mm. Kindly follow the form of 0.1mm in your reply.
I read 20.3mm
